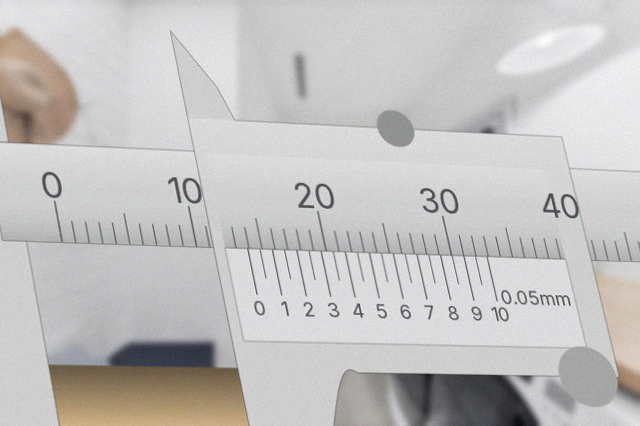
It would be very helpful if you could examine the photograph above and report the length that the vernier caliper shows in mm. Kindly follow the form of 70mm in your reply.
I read 13.9mm
